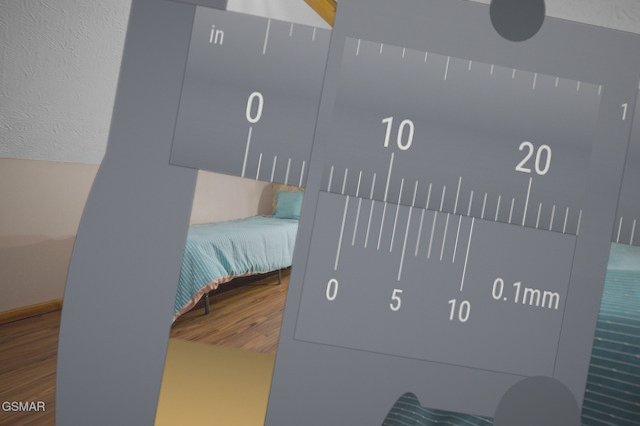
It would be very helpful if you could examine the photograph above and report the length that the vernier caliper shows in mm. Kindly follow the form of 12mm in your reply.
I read 7.4mm
